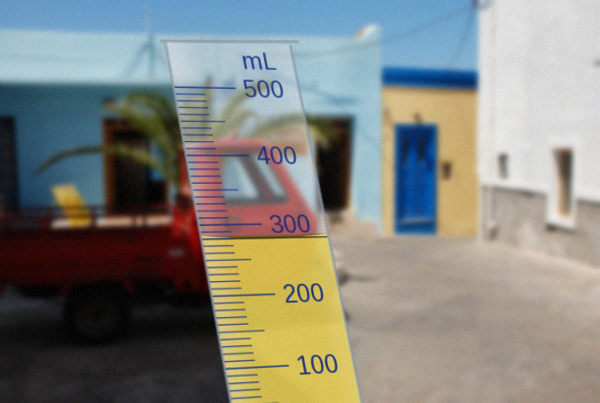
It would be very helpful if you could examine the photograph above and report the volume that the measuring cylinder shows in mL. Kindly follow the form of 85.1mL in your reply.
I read 280mL
